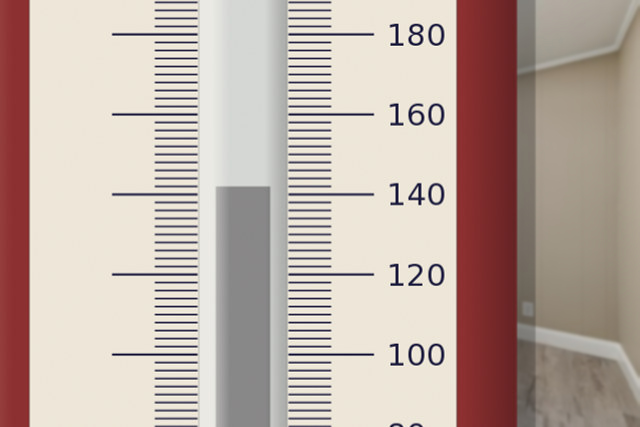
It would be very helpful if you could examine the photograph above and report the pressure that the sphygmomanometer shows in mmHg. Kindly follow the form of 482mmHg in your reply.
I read 142mmHg
